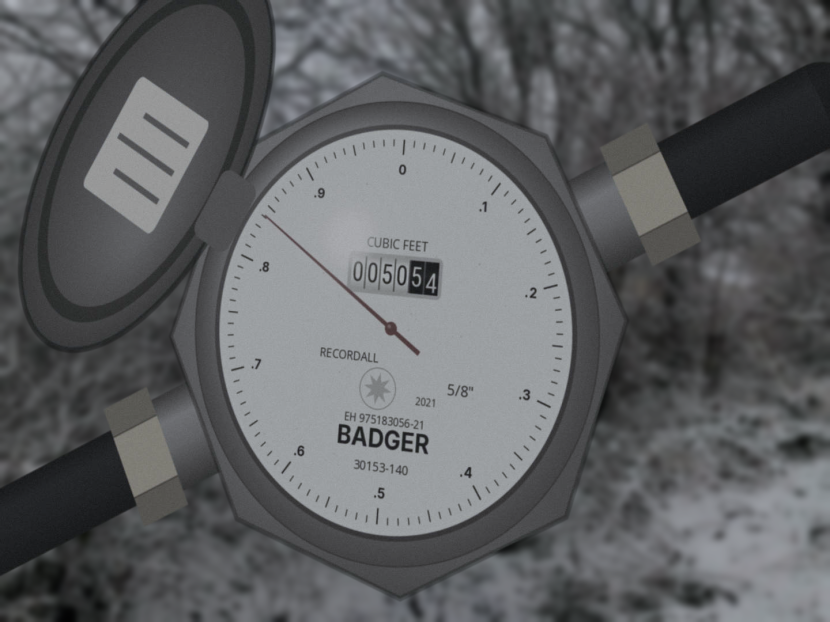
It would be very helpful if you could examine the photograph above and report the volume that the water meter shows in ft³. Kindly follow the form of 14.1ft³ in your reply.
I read 5053.84ft³
